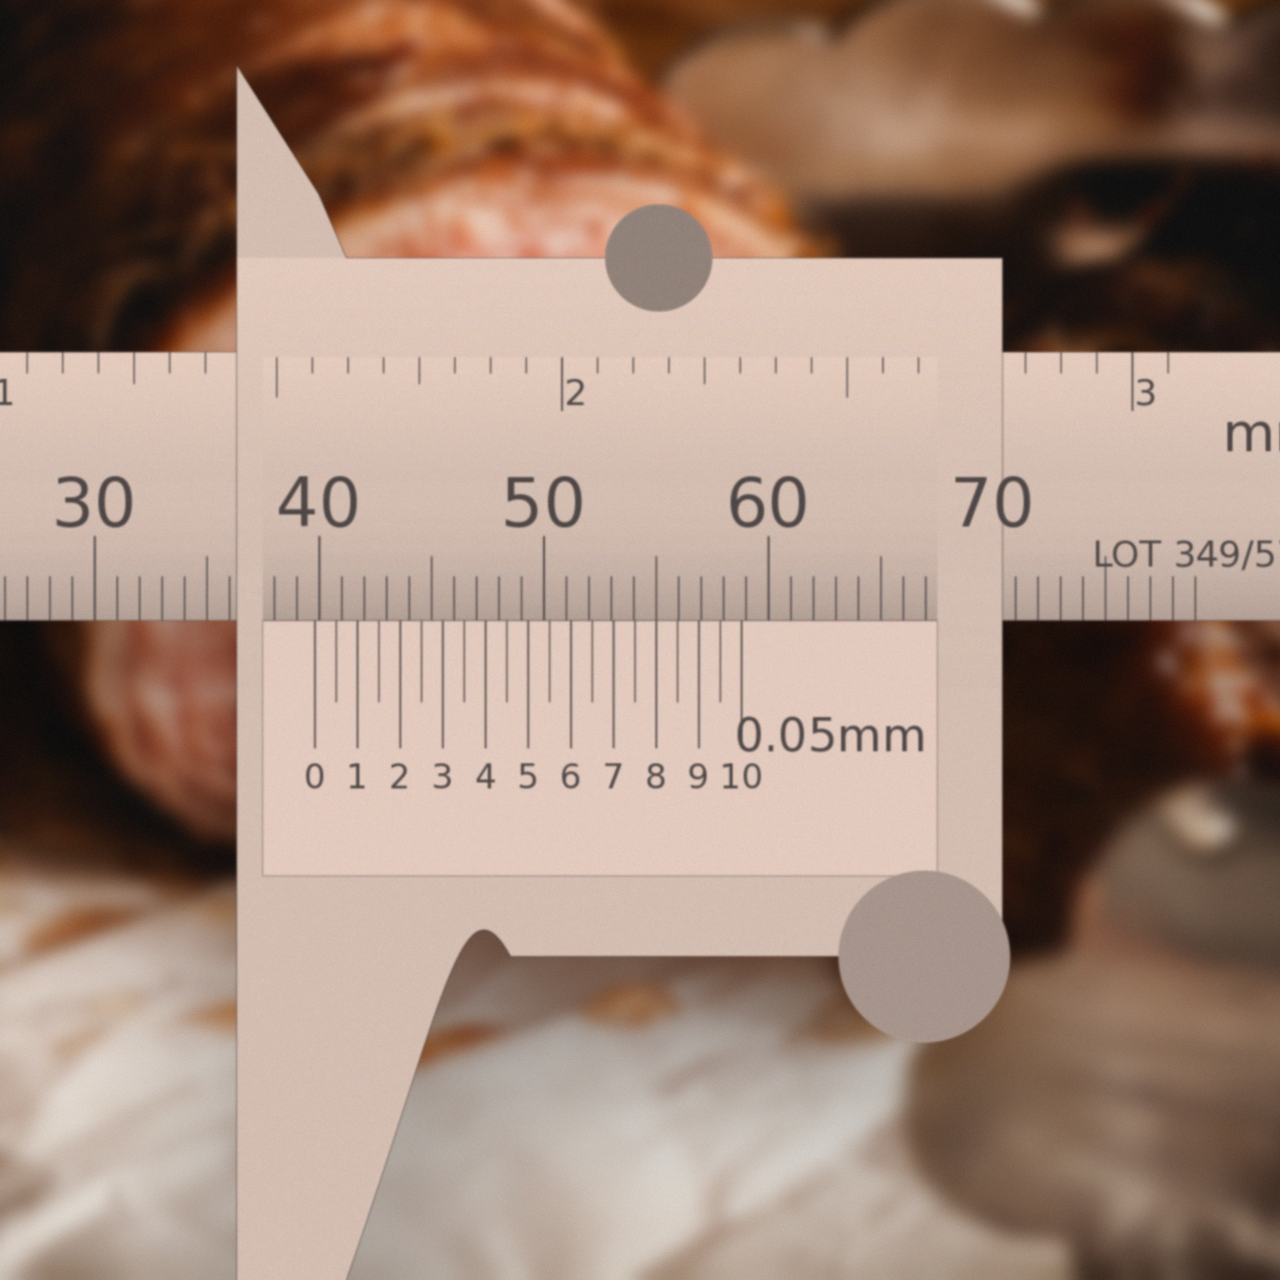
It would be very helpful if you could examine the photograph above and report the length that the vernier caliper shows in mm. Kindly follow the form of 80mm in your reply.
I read 39.8mm
